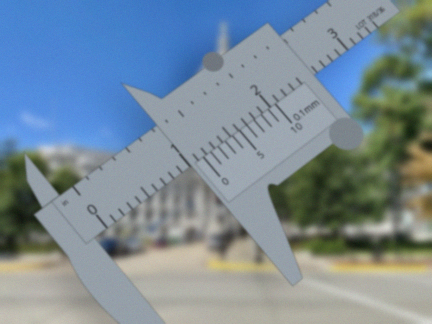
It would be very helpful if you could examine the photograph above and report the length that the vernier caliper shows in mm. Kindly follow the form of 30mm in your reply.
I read 11.6mm
